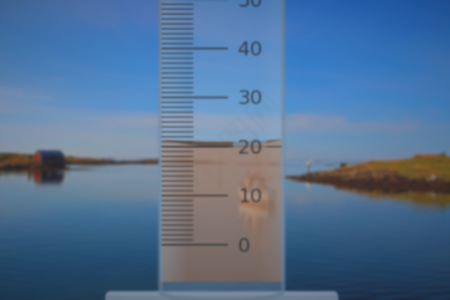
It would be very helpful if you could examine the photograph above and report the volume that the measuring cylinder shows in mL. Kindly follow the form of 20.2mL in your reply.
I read 20mL
